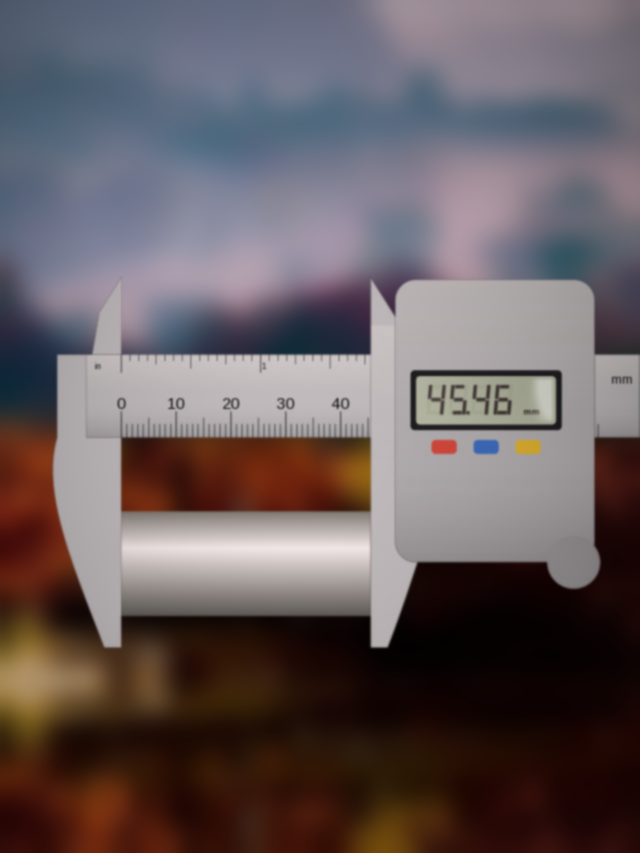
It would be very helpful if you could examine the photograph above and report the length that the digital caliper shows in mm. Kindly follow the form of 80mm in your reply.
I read 45.46mm
